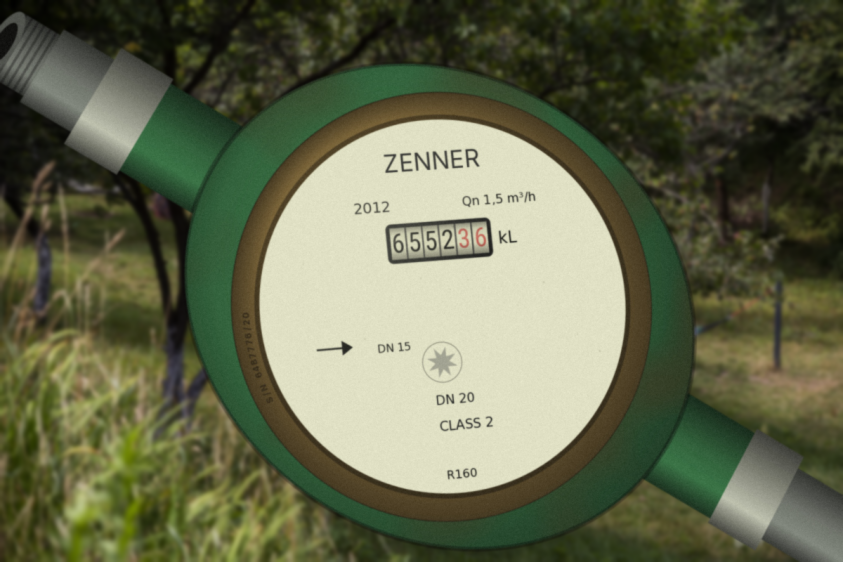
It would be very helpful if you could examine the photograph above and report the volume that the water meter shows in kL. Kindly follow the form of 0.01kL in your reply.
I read 6552.36kL
